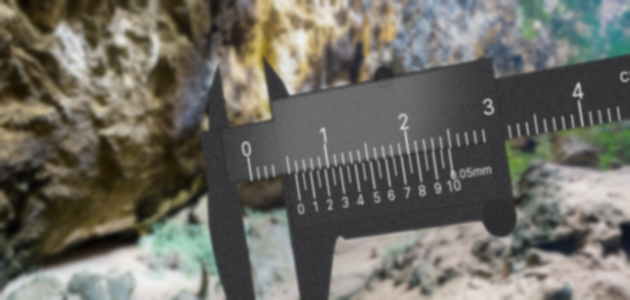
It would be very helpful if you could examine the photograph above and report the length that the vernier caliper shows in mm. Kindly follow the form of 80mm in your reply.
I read 5.8mm
